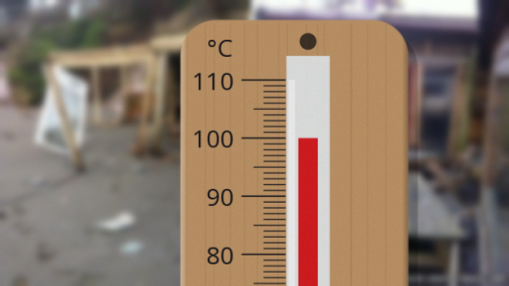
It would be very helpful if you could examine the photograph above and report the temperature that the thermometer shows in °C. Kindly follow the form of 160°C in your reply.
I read 100°C
